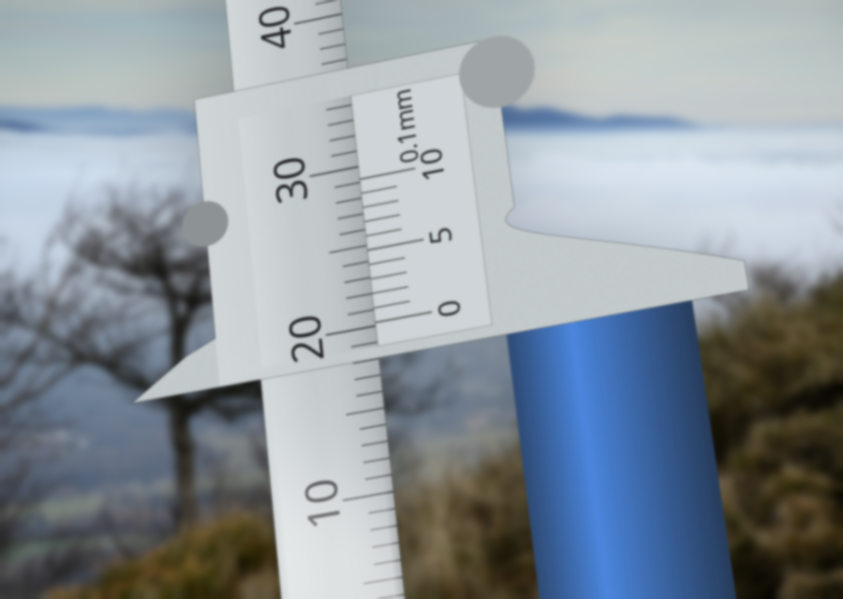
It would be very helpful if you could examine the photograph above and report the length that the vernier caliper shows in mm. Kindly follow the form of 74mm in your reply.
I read 20.2mm
